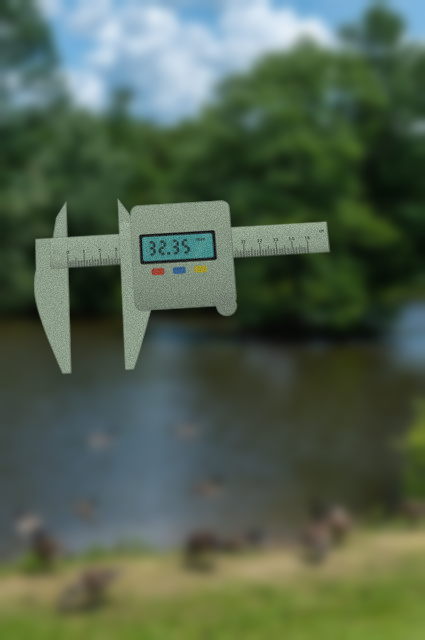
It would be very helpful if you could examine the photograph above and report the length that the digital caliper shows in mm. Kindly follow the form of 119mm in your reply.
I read 32.35mm
